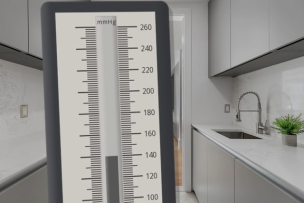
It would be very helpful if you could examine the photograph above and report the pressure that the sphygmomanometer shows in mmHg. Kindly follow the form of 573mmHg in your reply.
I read 140mmHg
